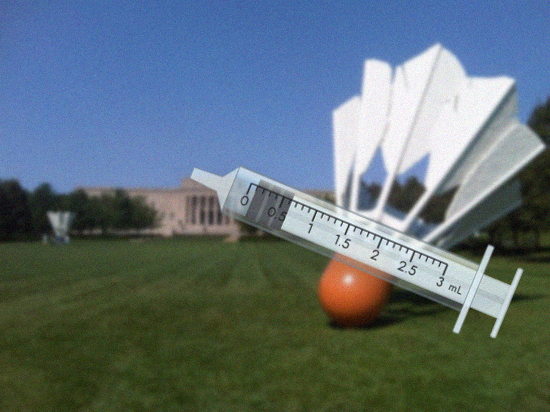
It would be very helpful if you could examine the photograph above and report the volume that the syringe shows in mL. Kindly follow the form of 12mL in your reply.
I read 0.1mL
